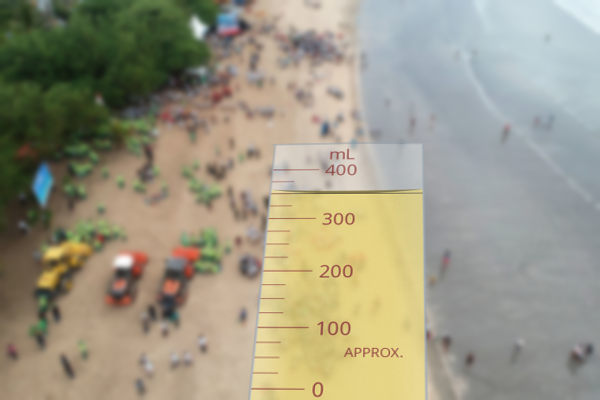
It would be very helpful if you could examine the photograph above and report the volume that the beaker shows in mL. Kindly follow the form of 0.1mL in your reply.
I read 350mL
